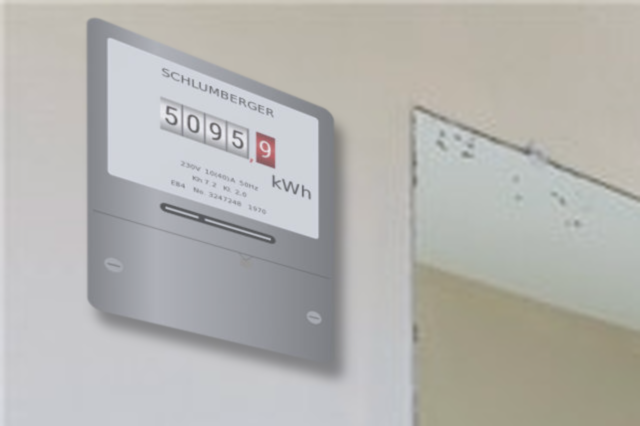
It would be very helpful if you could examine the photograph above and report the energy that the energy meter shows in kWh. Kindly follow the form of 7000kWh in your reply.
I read 5095.9kWh
